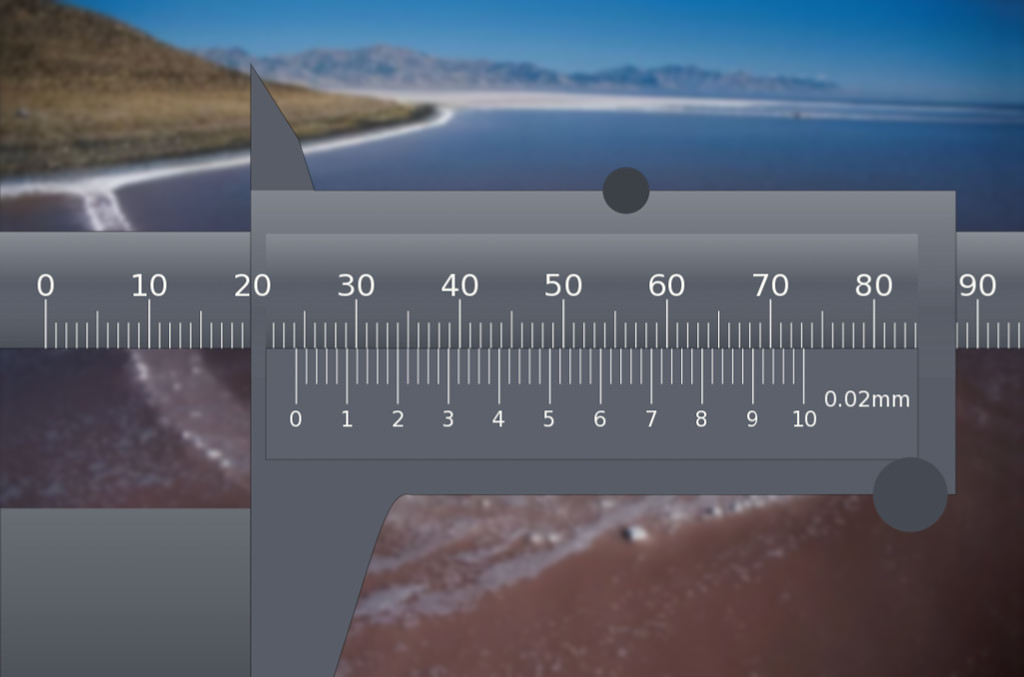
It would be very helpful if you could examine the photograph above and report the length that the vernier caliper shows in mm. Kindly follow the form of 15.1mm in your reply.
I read 24.2mm
